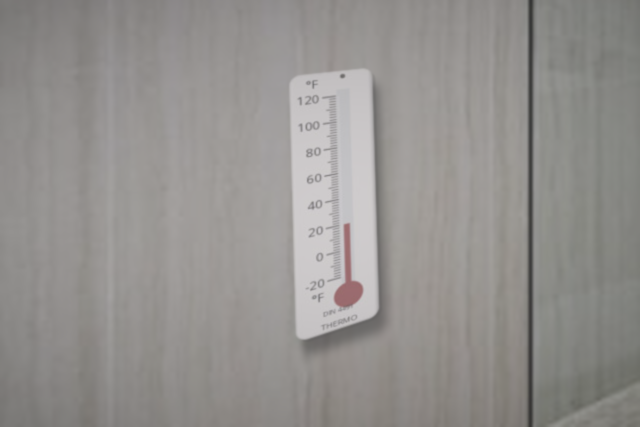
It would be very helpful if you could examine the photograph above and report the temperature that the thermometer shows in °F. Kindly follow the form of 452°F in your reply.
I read 20°F
